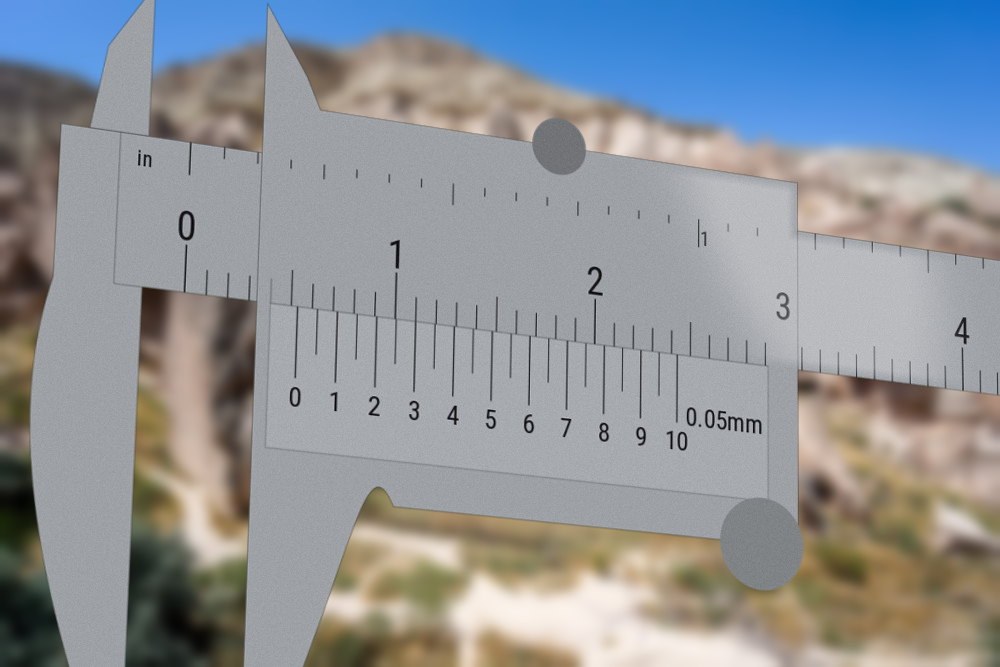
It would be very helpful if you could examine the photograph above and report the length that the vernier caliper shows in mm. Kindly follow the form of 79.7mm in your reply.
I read 5.3mm
